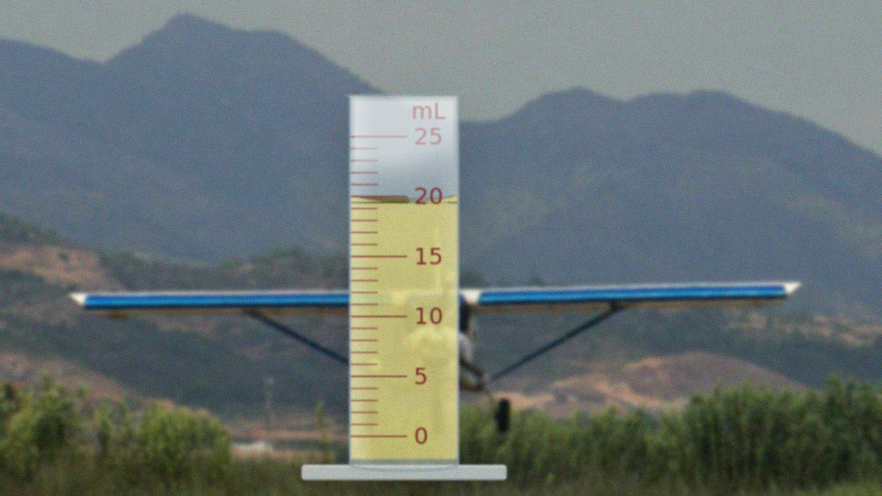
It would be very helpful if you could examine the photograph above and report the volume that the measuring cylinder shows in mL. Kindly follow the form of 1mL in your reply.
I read 19.5mL
